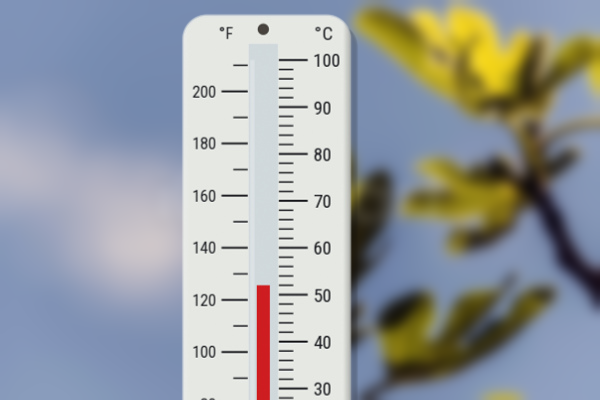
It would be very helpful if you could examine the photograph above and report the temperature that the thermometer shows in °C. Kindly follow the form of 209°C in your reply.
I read 52°C
